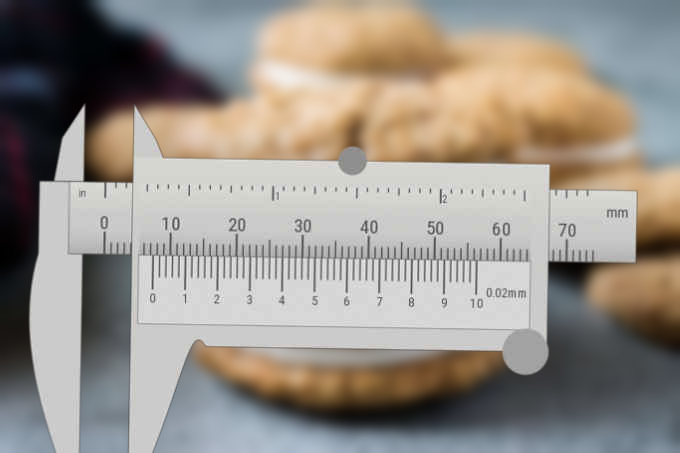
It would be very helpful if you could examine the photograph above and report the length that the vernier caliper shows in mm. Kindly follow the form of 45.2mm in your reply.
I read 7.4mm
